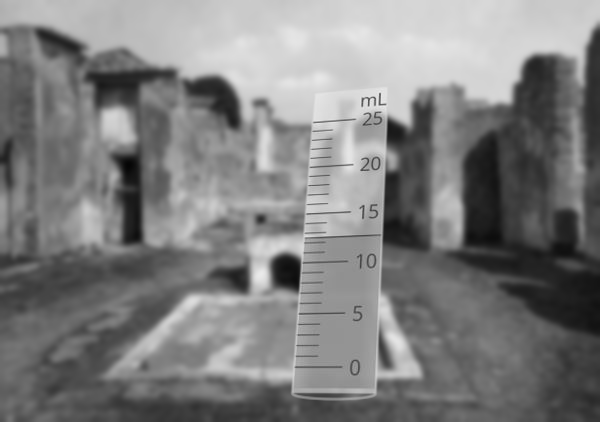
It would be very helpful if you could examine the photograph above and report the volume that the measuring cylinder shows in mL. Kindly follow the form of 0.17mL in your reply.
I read 12.5mL
